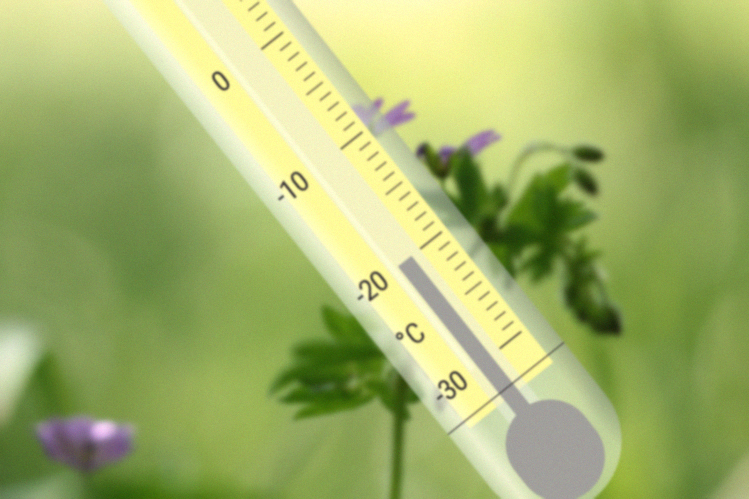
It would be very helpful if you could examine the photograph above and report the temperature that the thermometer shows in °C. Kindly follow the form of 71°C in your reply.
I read -20°C
